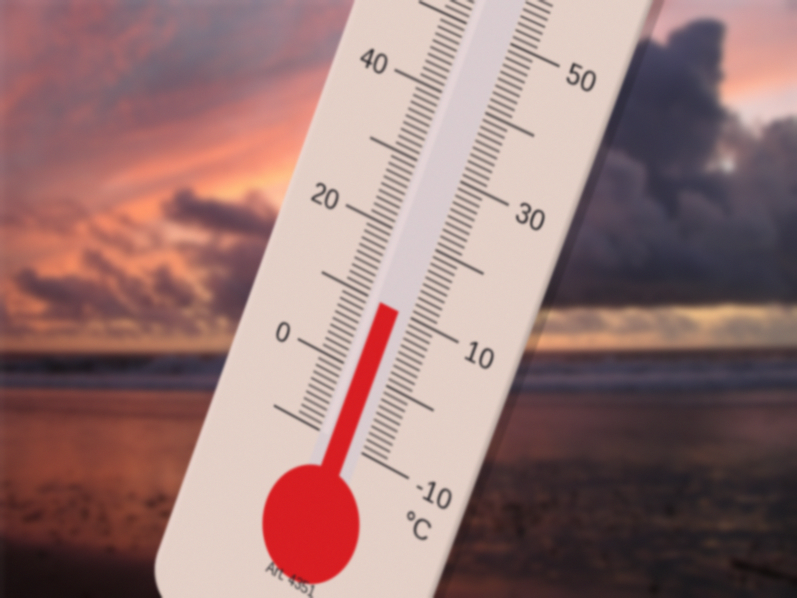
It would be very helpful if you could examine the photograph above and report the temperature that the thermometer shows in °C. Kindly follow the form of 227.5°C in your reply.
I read 10°C
